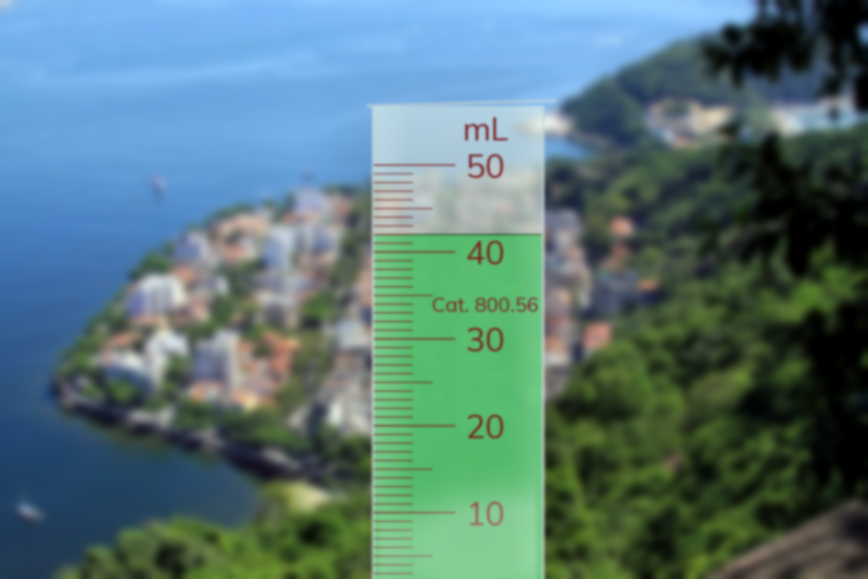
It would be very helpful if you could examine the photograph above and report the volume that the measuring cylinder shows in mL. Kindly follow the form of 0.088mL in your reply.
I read 42mL
